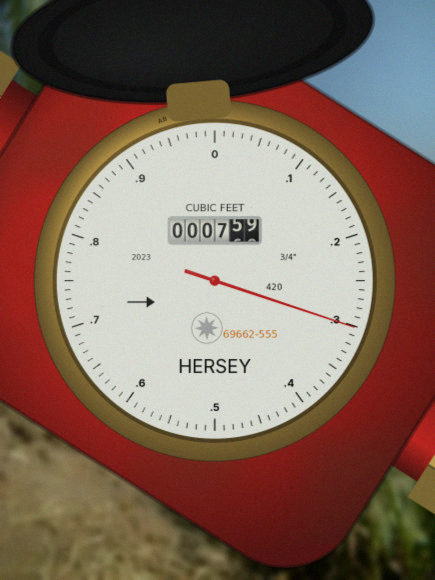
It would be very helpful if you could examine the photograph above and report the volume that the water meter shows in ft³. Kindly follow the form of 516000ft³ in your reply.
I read 759.30ft³
